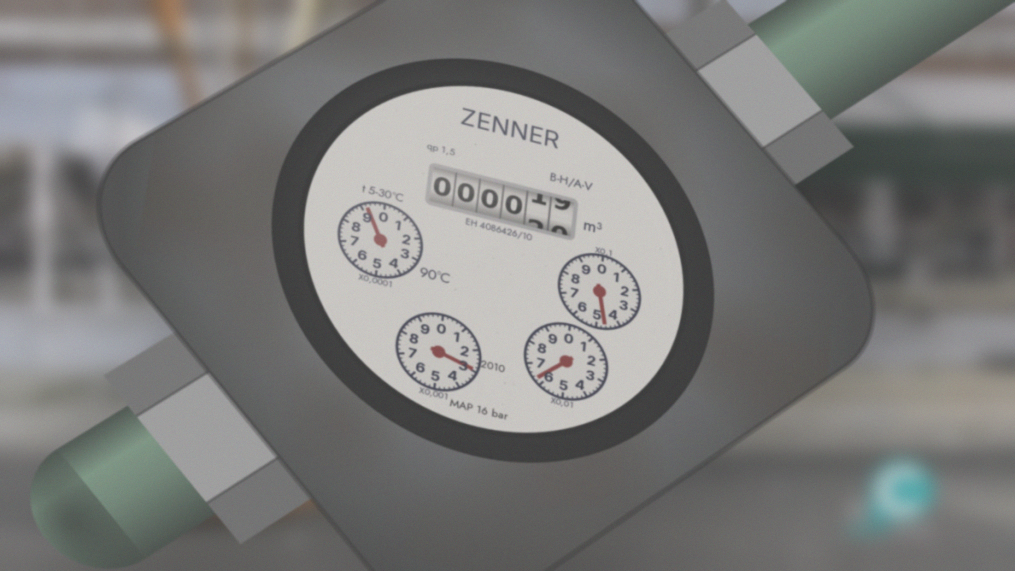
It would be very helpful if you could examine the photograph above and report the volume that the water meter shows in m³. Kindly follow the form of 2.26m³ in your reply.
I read 19.4629m³
